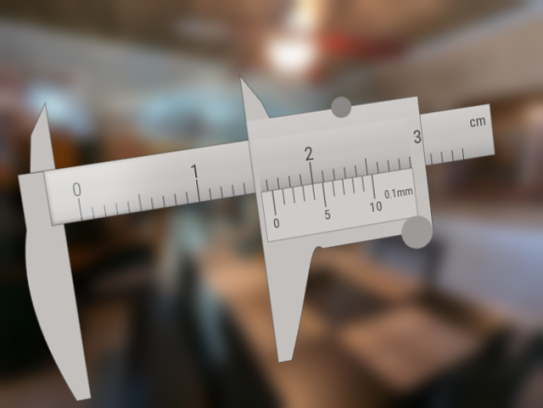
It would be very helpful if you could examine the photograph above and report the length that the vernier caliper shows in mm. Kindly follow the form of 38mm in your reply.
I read 16.4mm
